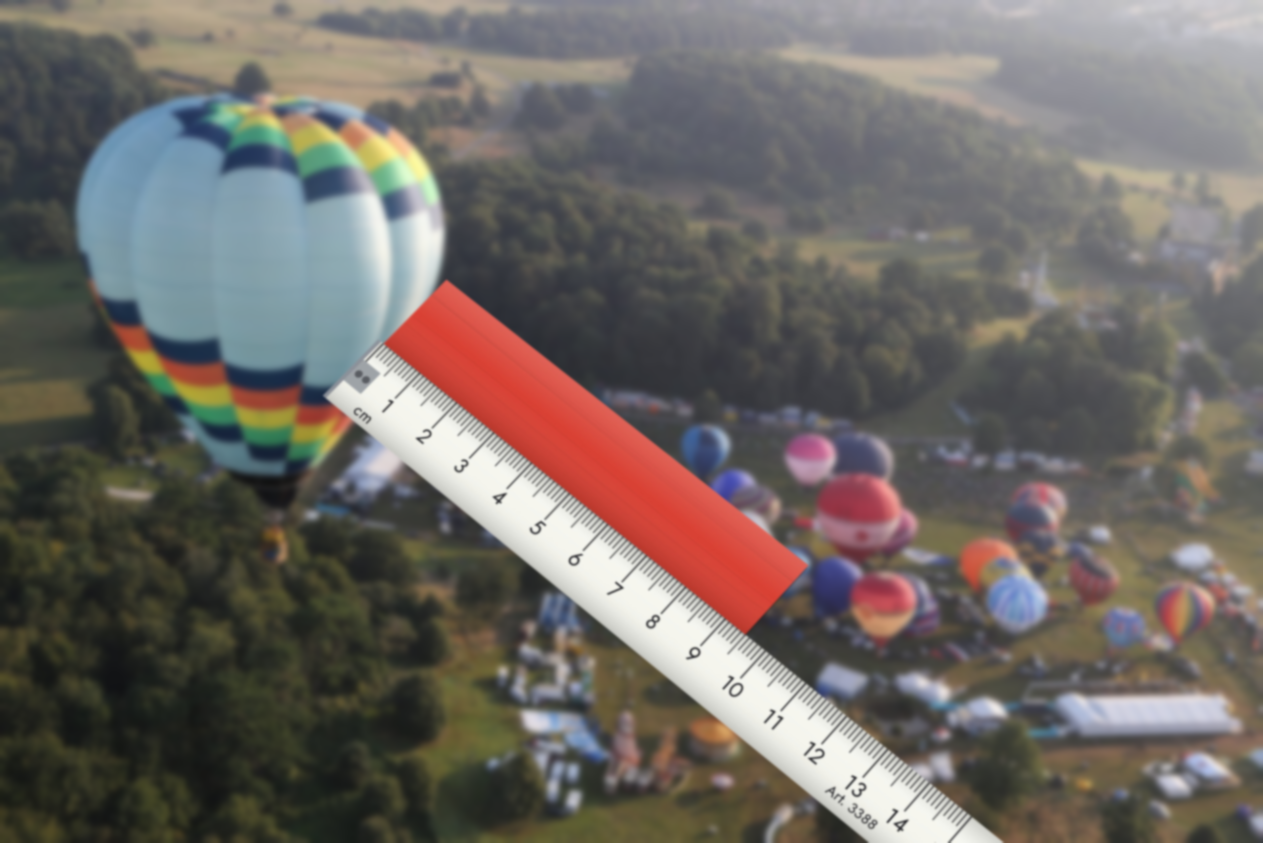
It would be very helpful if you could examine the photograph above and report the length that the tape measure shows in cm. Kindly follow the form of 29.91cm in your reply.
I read 9.5cm
